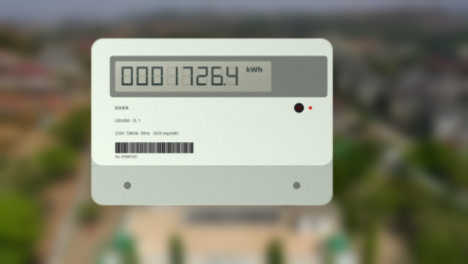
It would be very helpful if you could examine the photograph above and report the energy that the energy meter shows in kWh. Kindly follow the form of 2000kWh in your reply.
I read 1726.4kWh
